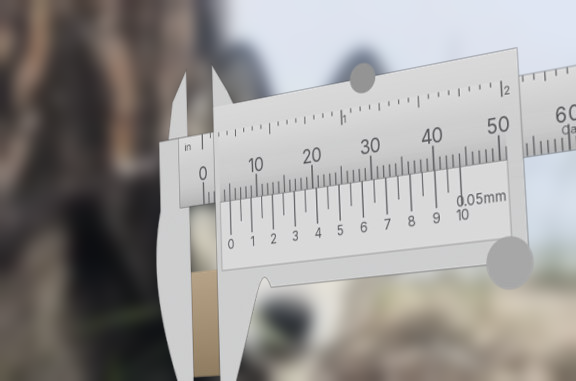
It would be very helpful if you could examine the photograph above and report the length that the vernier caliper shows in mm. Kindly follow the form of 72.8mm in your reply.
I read 5.0mm
